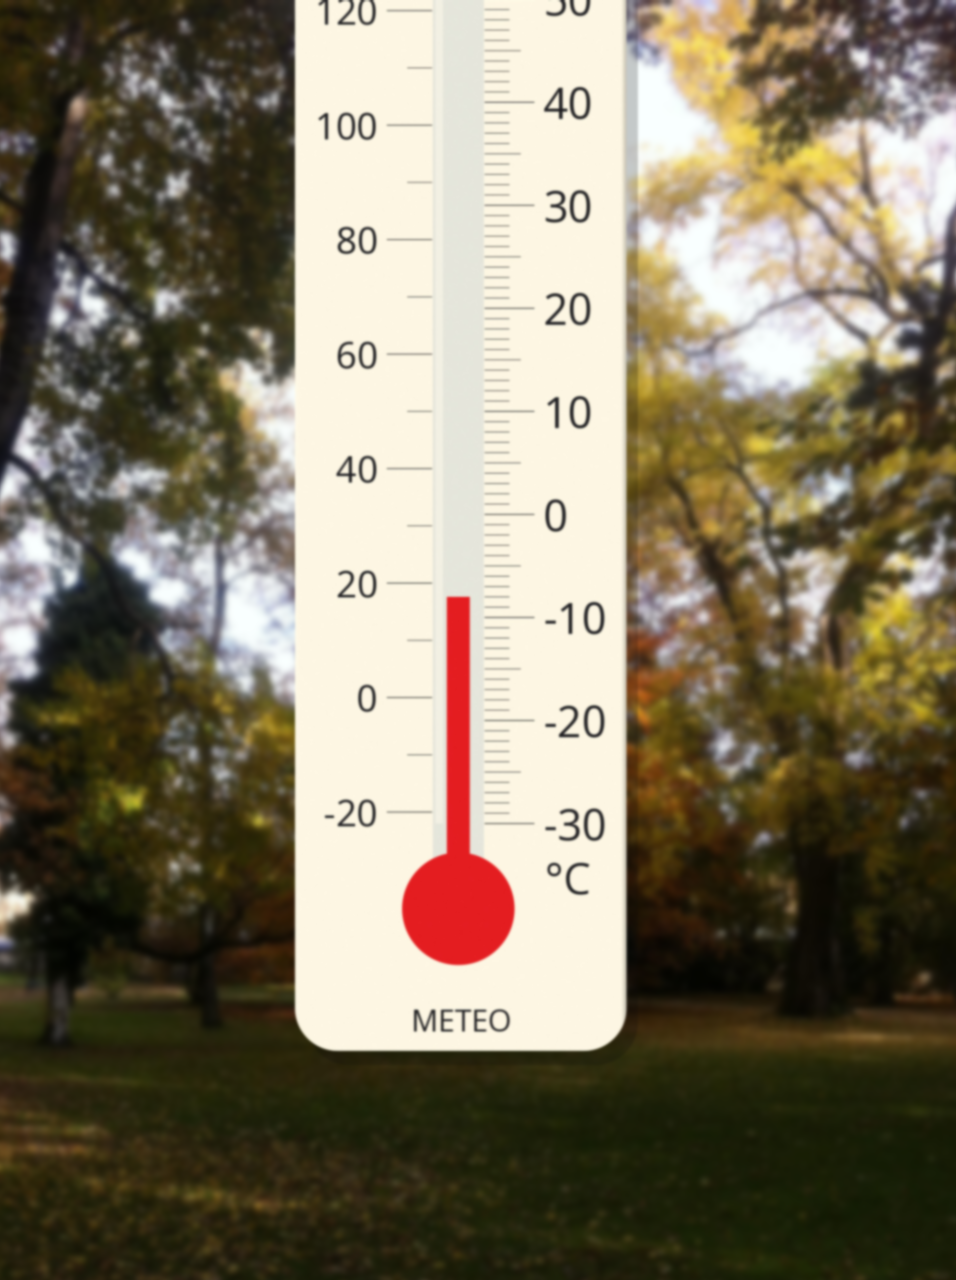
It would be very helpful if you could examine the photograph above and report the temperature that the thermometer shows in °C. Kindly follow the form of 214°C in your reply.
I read -8°C
